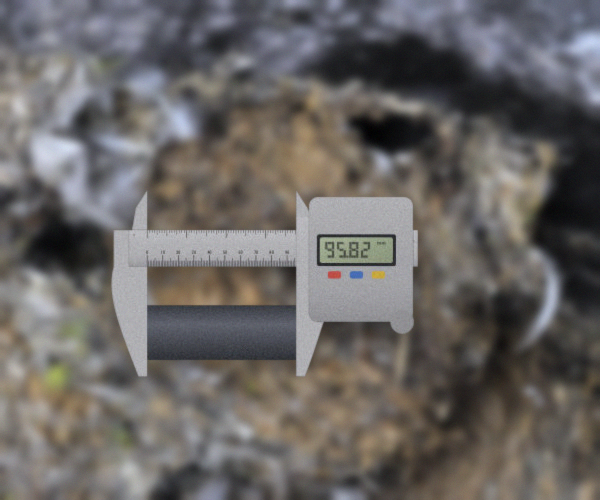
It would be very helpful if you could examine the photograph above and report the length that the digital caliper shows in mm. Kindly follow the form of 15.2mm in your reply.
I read 95.82mm
